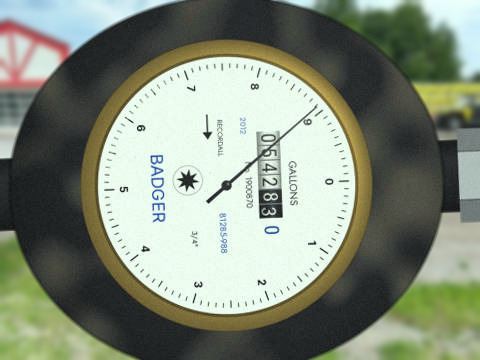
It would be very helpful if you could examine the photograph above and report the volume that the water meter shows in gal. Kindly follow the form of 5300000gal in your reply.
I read 542828.9gal
